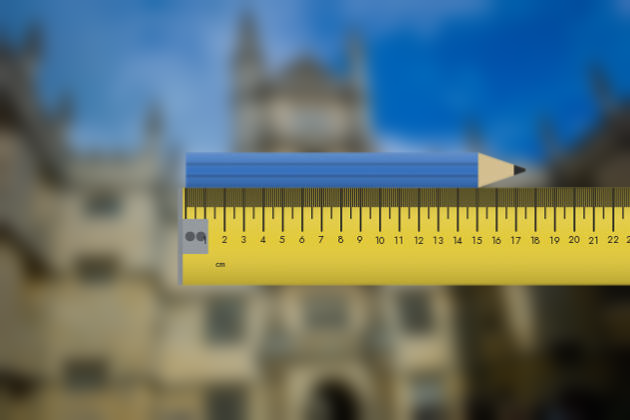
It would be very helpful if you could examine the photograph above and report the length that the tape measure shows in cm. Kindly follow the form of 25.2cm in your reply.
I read 17.5cm
